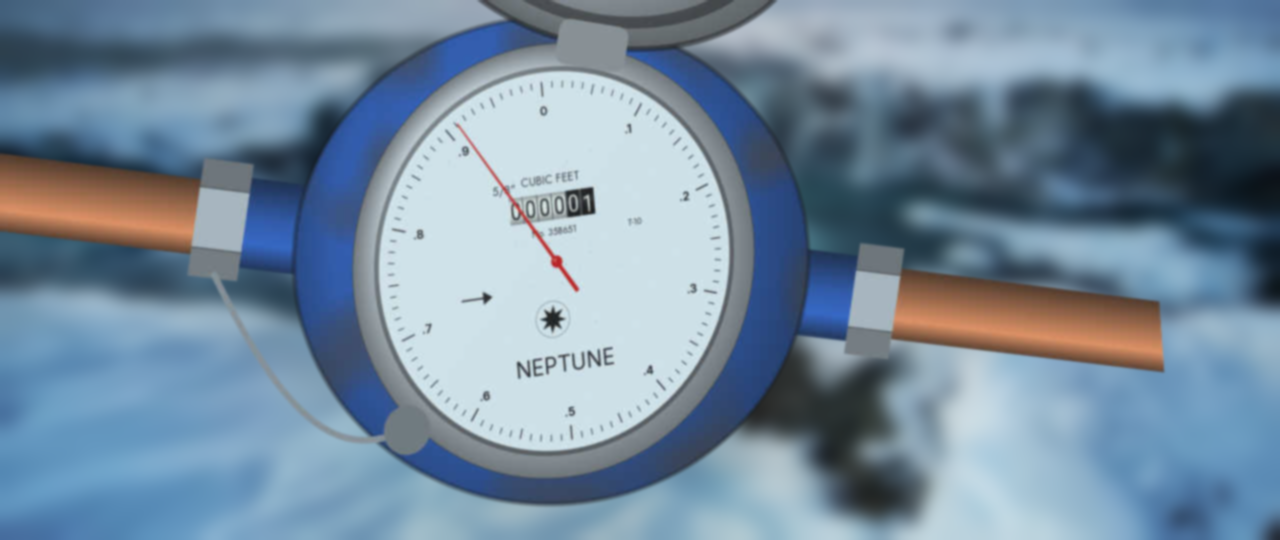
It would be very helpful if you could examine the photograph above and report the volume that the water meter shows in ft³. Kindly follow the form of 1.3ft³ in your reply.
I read 0.91ft³
